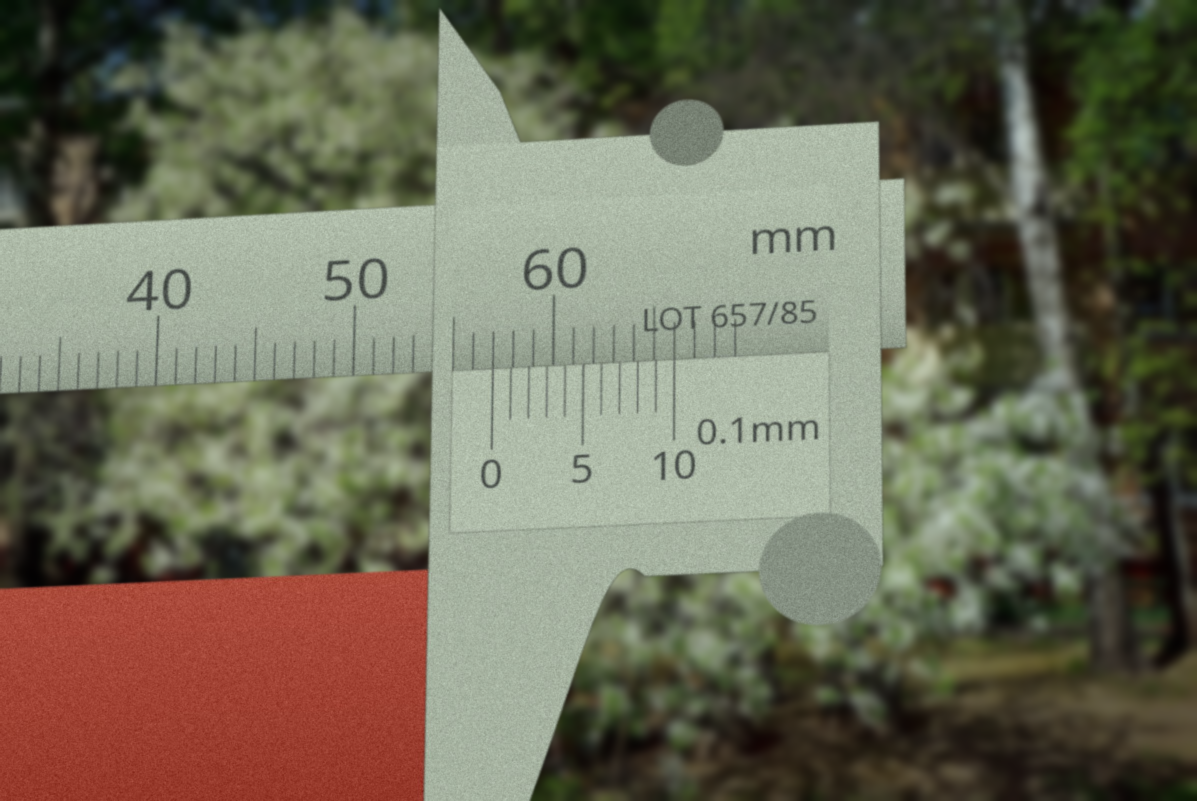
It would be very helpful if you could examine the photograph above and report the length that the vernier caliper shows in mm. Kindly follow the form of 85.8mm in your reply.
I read 57.0mm
